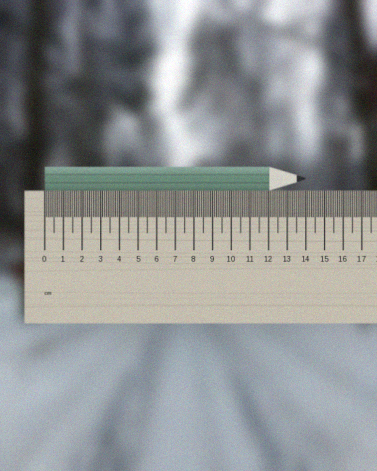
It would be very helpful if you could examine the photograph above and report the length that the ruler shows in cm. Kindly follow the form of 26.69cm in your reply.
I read 14cm
